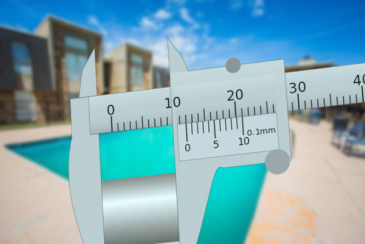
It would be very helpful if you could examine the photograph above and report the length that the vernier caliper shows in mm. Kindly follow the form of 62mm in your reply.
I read 12.0mm
